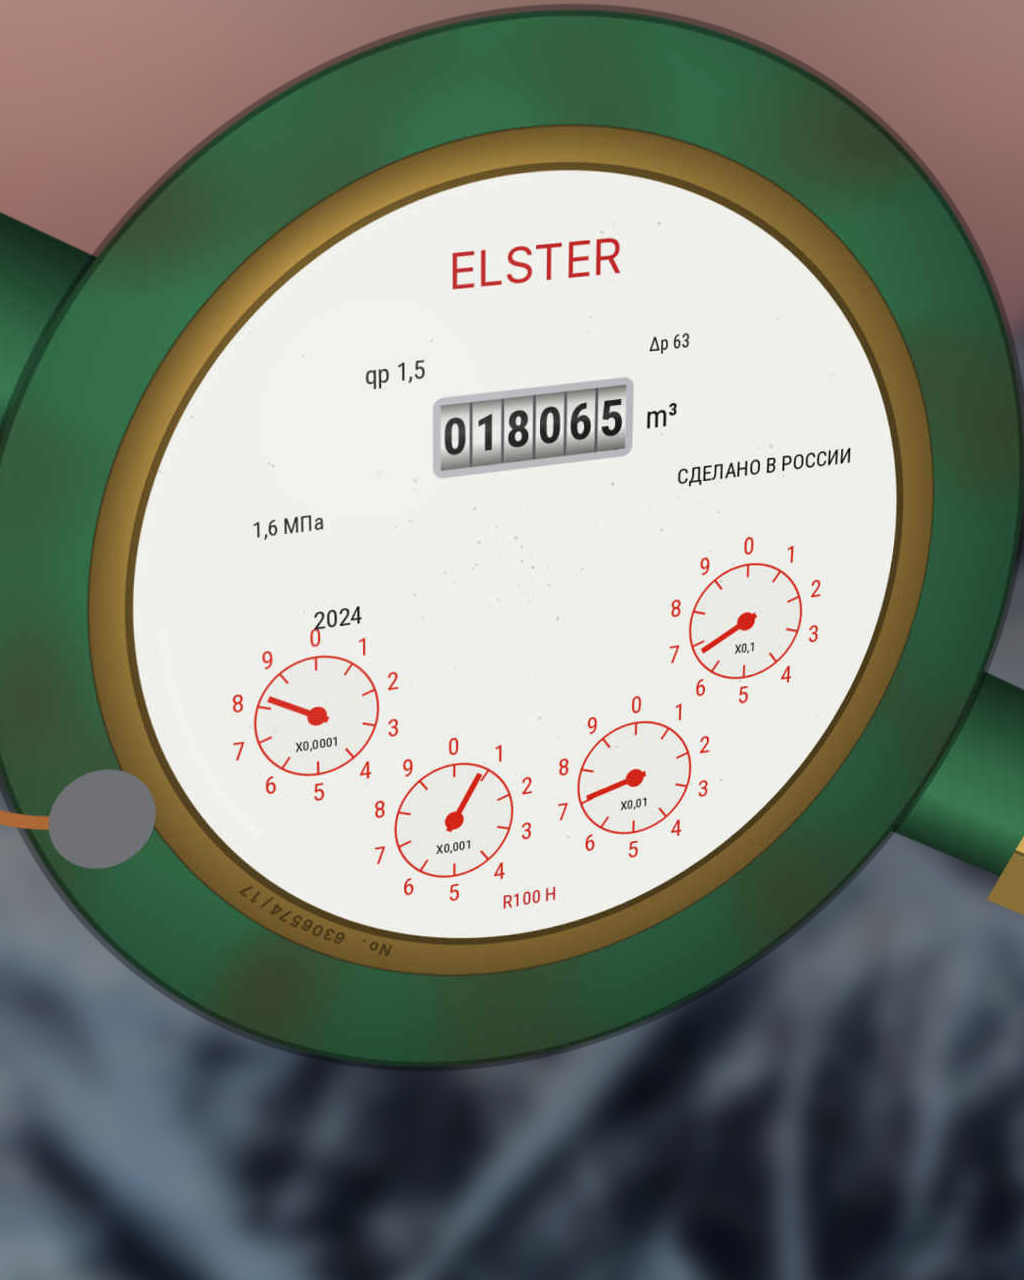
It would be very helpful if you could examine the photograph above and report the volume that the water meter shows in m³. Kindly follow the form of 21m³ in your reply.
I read 18065.6708m³
